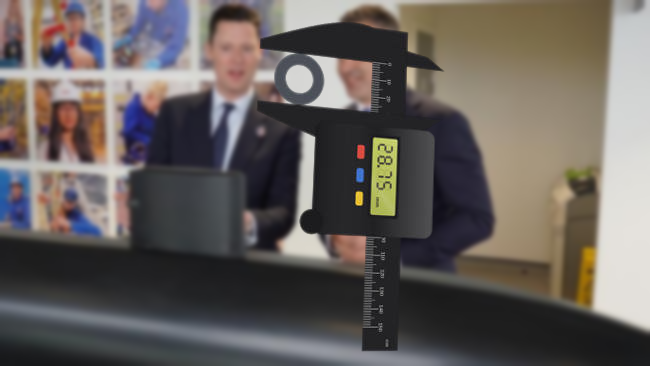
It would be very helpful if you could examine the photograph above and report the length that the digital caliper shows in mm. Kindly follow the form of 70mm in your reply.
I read 28.75mm
